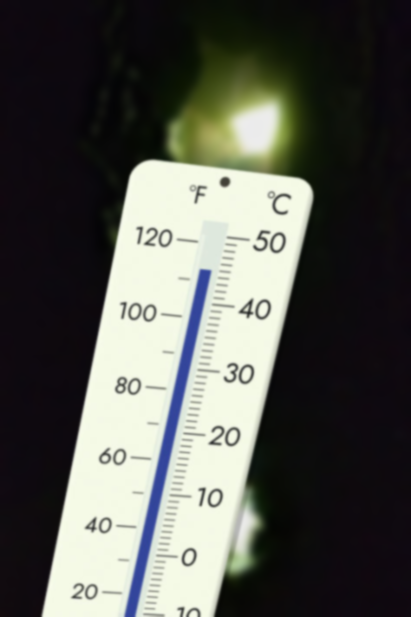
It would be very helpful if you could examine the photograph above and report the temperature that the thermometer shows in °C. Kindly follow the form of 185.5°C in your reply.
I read 45°C
